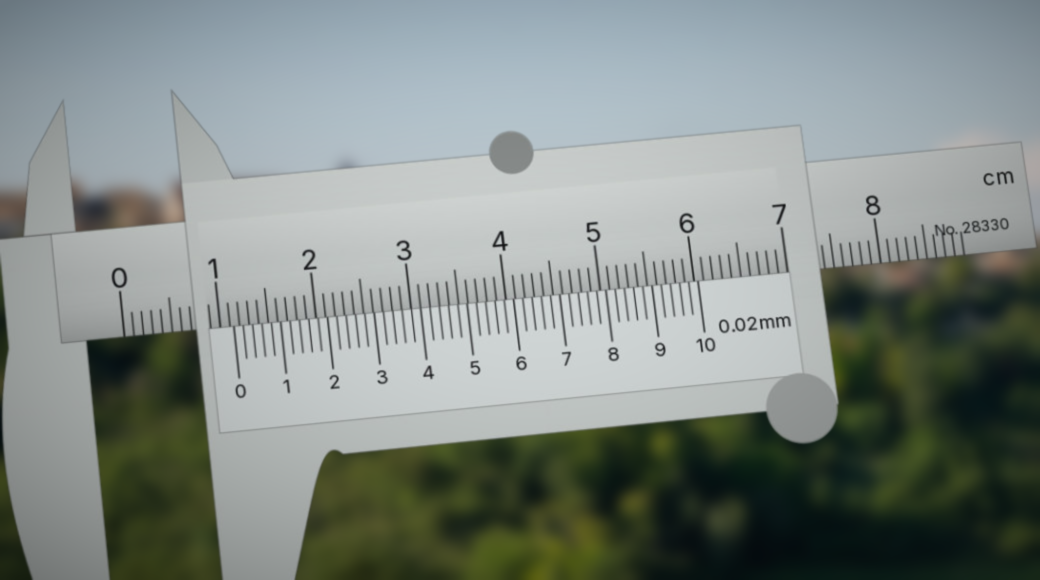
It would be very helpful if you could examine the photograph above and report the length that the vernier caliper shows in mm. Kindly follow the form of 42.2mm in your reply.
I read 11.4mm
